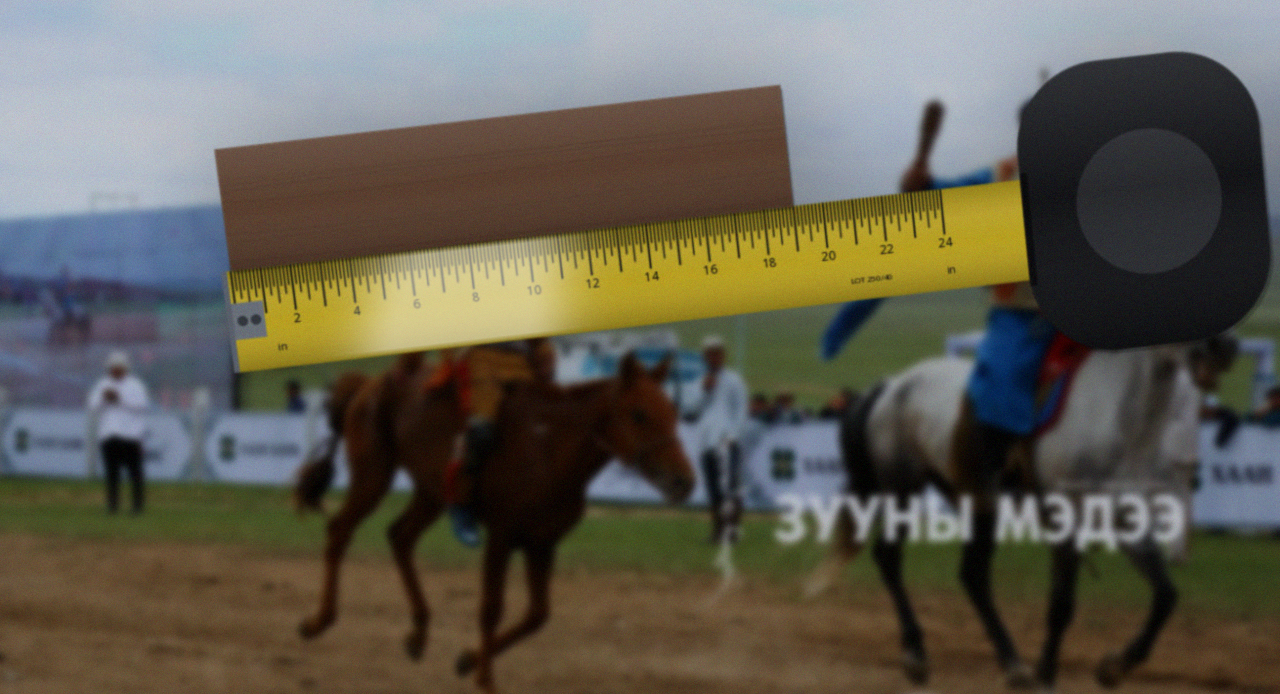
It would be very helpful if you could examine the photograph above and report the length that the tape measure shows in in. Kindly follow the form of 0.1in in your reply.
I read 19in
